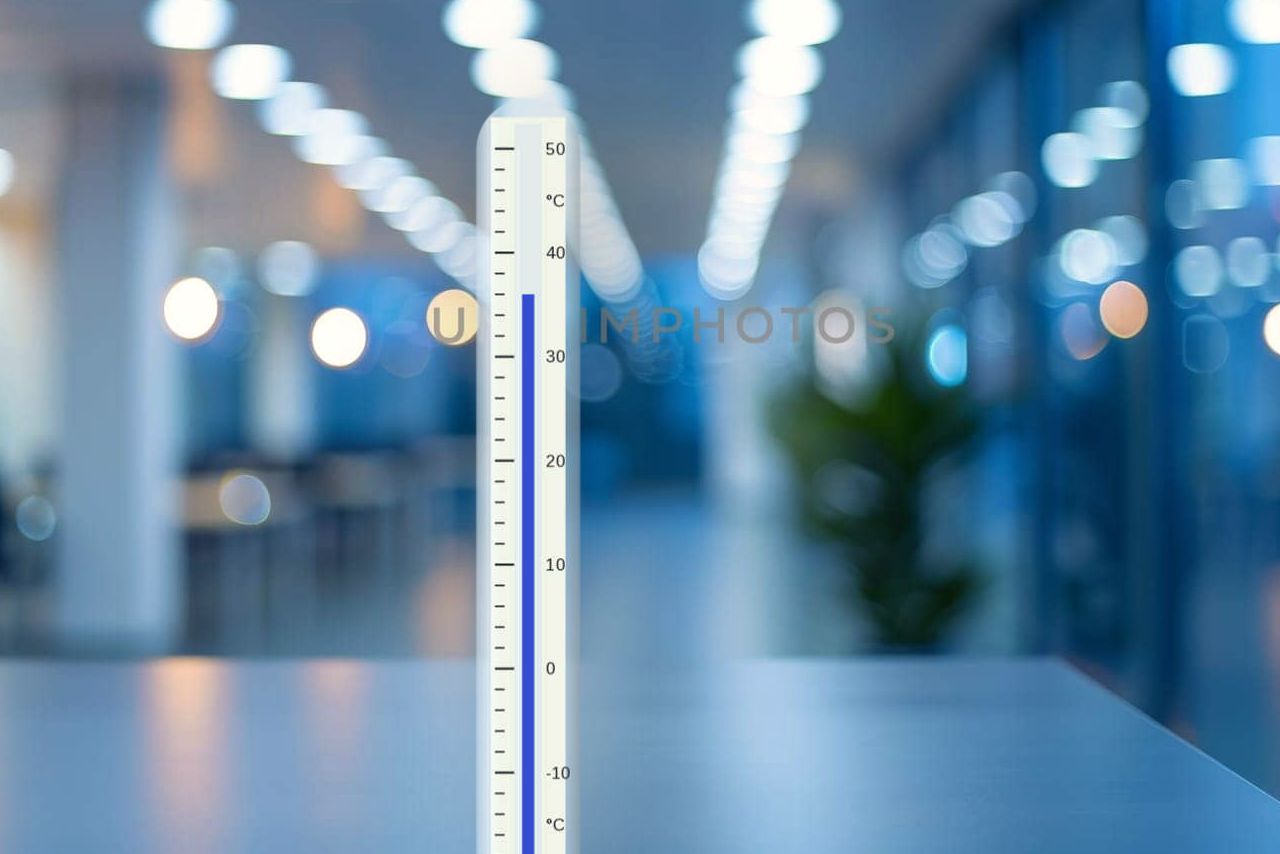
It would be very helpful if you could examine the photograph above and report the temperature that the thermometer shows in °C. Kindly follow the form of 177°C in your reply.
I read 36°C
